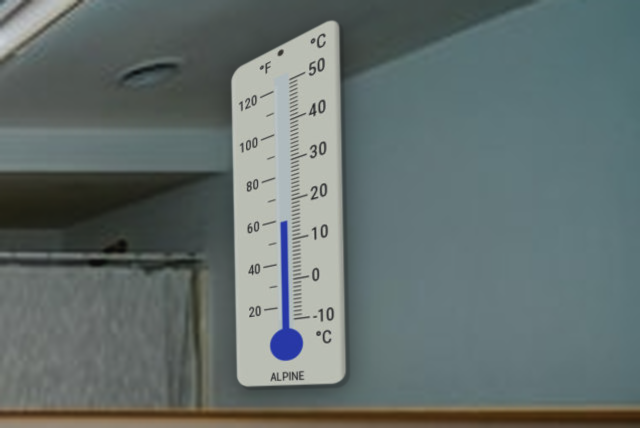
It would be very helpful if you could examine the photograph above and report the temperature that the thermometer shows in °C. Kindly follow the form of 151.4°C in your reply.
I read 15°C
